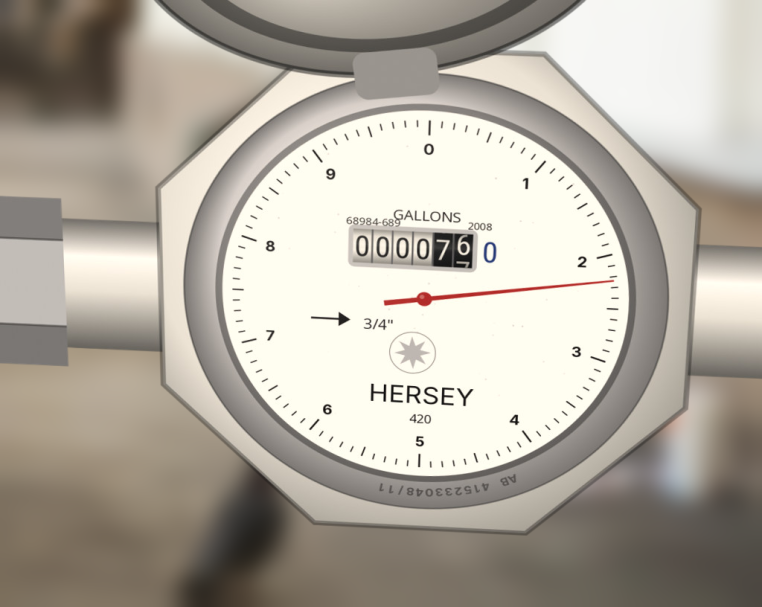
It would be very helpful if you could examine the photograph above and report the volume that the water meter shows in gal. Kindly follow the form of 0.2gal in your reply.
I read 762.2gal
